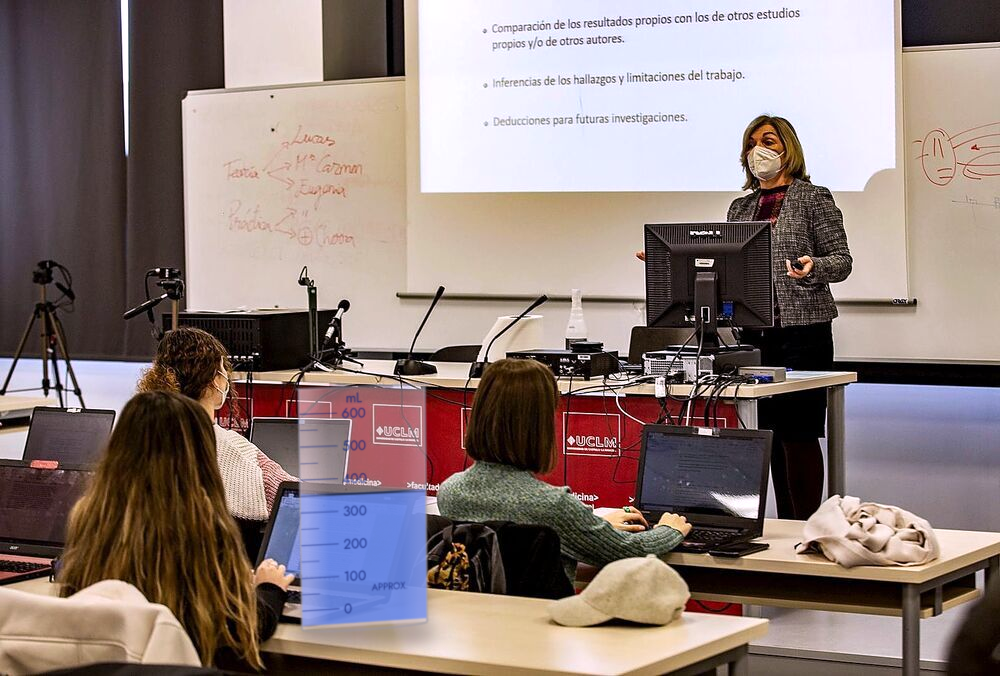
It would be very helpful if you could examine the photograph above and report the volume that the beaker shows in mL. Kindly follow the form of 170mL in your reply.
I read 350mL
